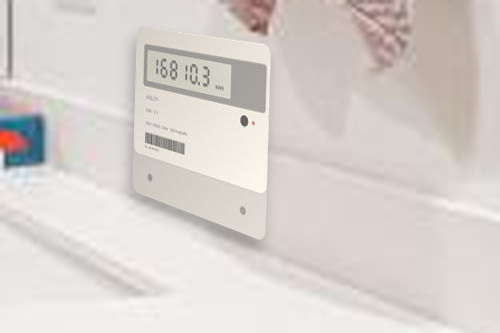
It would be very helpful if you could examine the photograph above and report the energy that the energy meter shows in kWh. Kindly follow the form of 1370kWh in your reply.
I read 16810.3kWh
